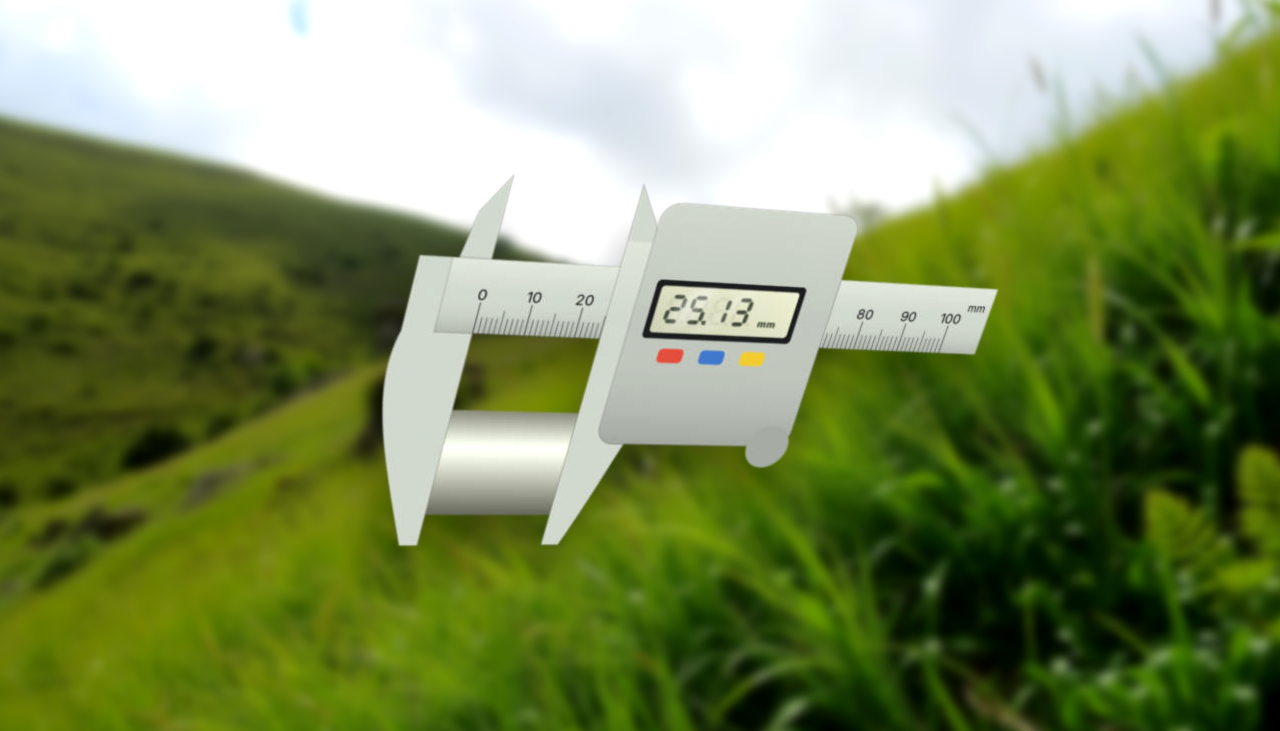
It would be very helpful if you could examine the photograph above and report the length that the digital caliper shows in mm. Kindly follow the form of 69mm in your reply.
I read 25.13mm
